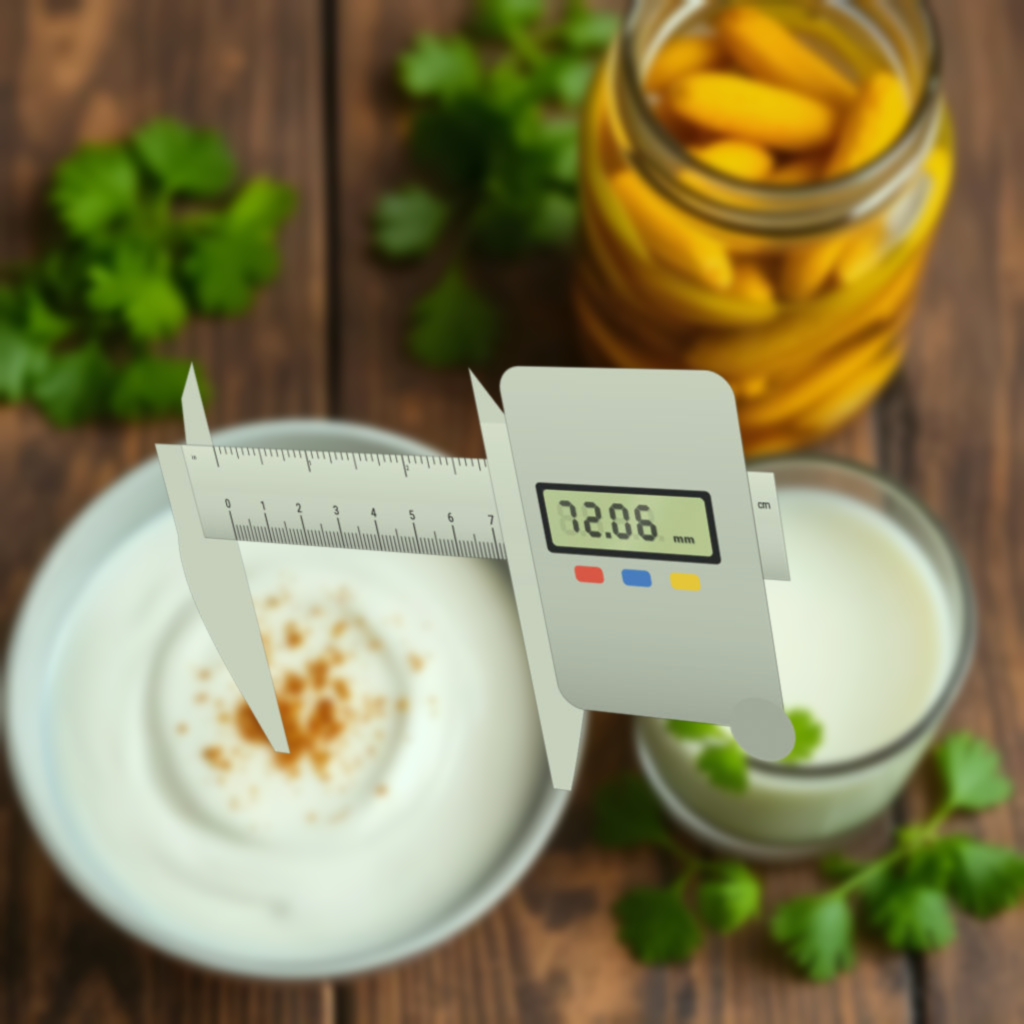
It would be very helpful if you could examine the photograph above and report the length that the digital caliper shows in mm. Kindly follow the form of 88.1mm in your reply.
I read 72.06mm
